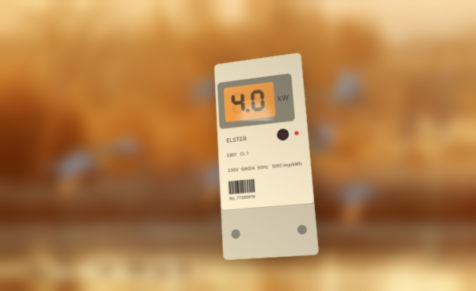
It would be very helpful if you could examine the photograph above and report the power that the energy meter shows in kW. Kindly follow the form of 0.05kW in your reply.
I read 4.0kW
